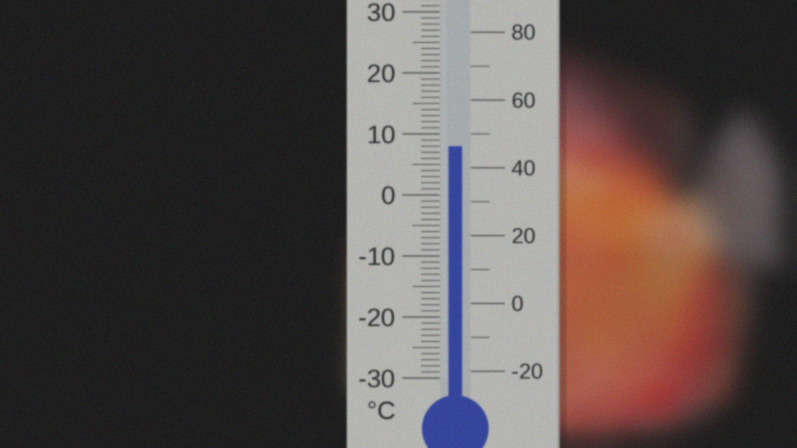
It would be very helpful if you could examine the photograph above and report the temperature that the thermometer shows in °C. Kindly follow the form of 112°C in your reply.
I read 8°C
